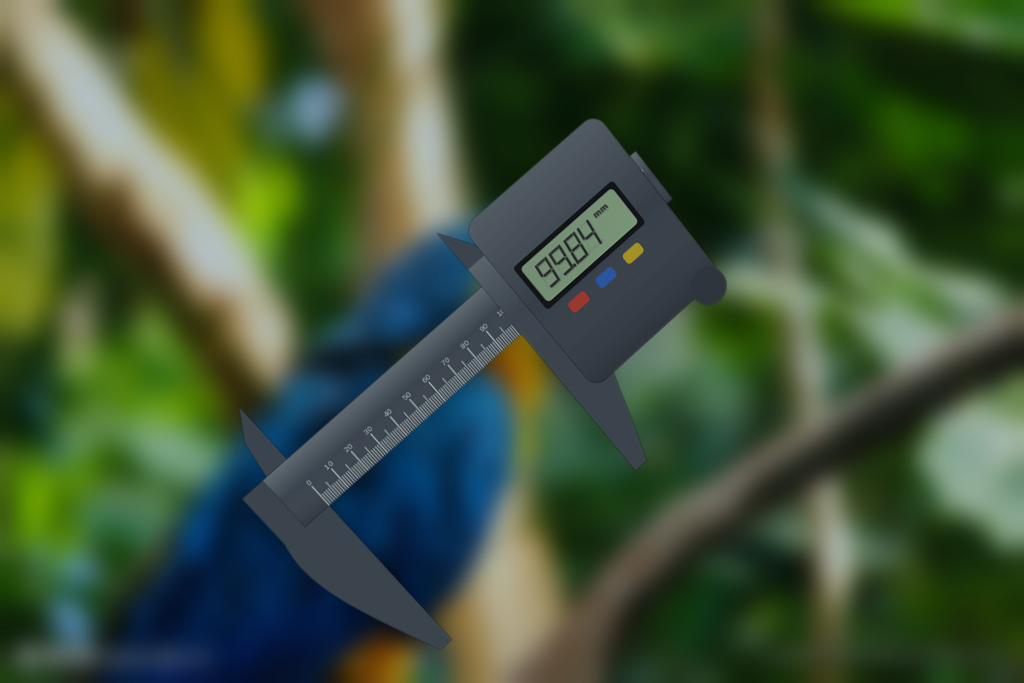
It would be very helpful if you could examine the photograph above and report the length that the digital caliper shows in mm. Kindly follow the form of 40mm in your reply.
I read 99.84mm
